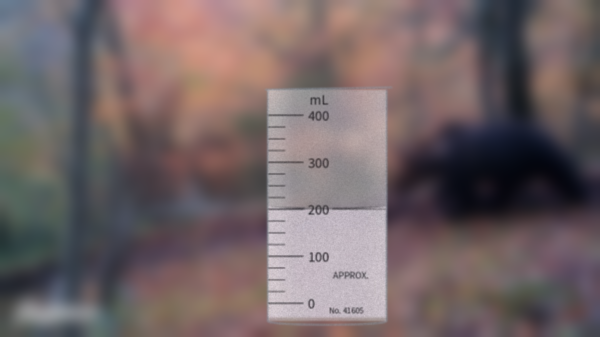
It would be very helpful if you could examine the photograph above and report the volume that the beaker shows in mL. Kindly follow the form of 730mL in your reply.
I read 200mL
